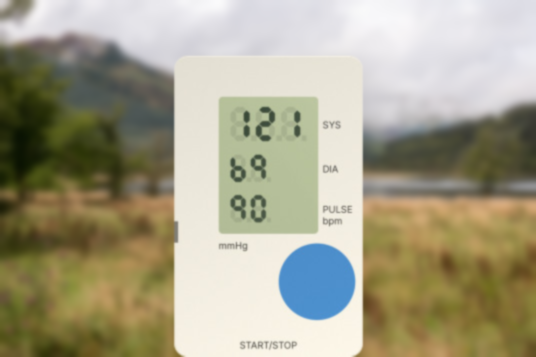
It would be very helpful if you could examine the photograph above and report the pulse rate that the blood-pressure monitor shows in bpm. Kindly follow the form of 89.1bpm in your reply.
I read 90bpm
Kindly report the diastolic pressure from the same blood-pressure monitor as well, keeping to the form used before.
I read 69mmHg
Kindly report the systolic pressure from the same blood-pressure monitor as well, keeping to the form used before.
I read 121mmHg
